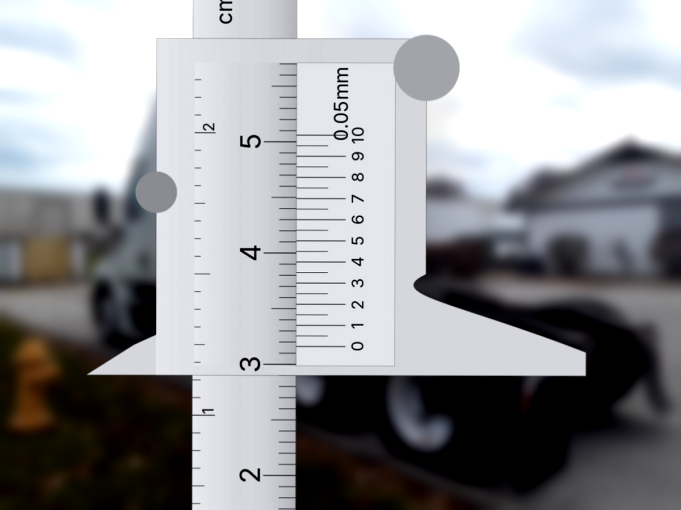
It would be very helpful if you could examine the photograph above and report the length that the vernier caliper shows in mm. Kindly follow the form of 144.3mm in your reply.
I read 31.6mm
